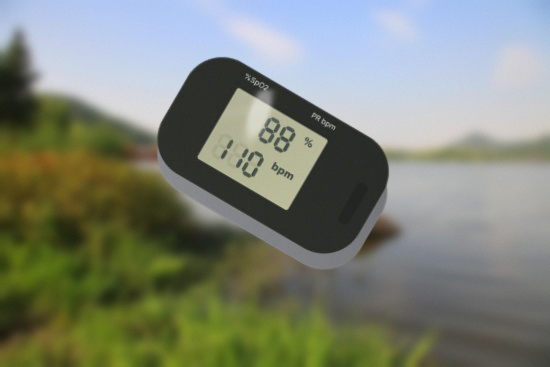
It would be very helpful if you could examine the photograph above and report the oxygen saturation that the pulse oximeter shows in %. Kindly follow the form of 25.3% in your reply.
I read 88%
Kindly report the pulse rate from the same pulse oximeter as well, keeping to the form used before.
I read 110bpm
